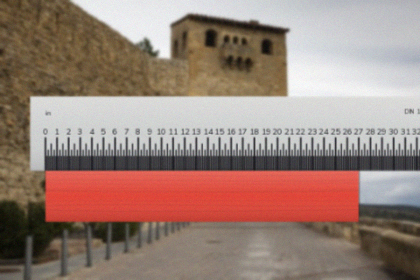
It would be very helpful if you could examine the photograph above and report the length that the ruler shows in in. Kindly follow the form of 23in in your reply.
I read 27in
